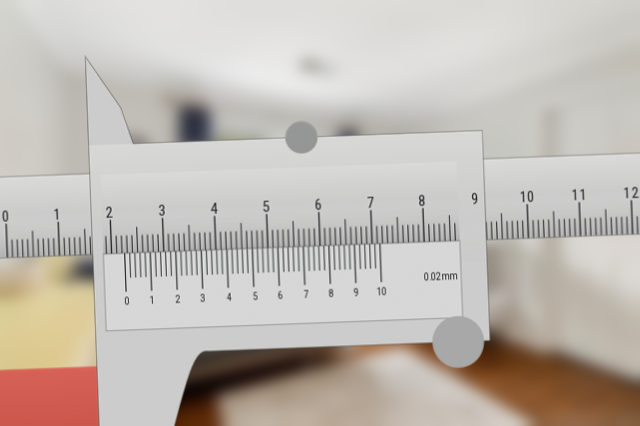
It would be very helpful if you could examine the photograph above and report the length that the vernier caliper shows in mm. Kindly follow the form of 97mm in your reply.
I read 22.5mm
